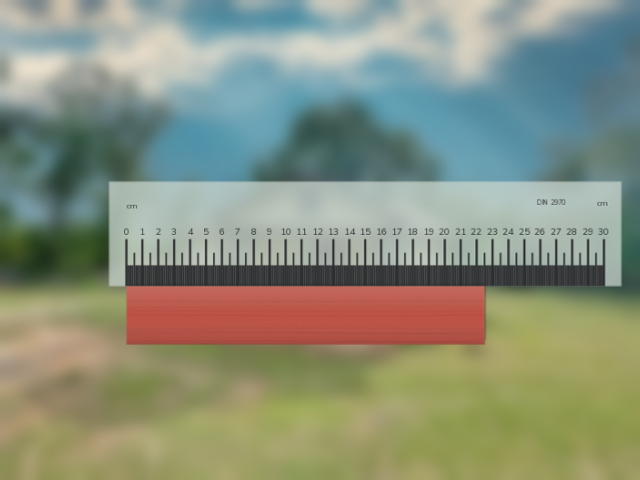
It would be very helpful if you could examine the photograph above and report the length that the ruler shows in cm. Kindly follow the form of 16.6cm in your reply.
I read 22.5cm
